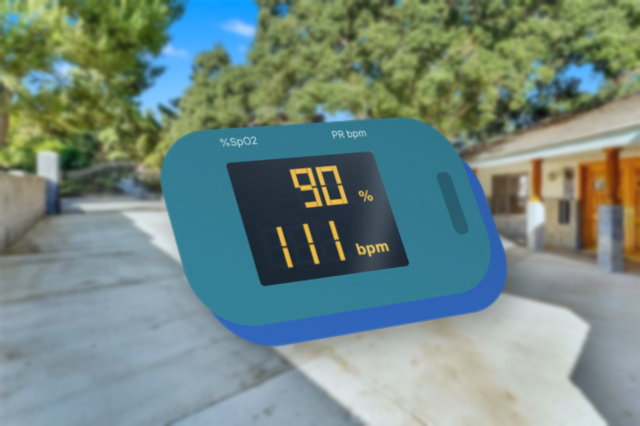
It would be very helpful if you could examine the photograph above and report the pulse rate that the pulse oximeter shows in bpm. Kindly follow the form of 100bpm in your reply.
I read 111bpm
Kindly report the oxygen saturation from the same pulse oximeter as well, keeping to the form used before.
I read 90%
